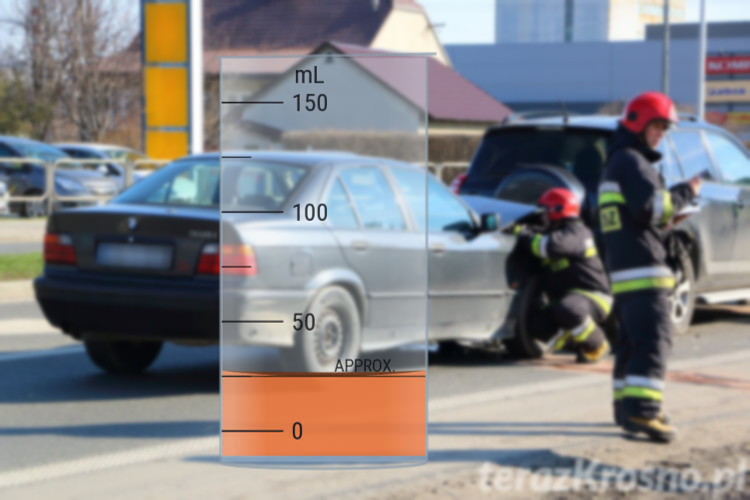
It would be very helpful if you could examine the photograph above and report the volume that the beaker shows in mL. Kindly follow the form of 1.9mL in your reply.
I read 25mL
